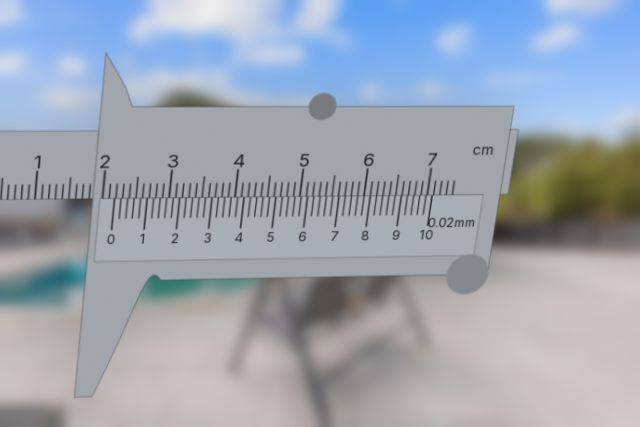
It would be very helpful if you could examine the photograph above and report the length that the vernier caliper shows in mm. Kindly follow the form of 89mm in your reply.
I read 21.8mm
